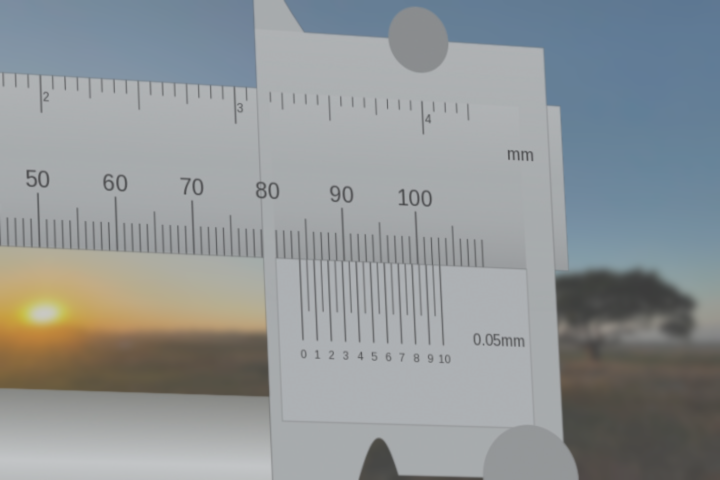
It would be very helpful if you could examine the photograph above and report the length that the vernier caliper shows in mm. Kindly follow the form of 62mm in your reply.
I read 84.0mm
